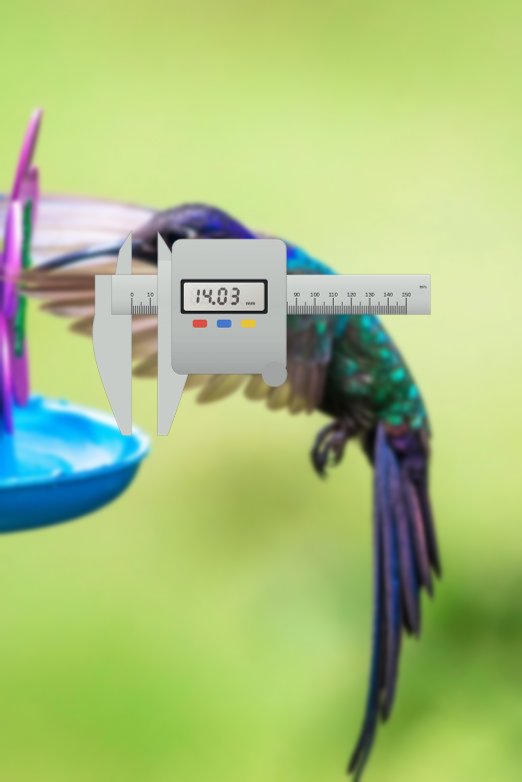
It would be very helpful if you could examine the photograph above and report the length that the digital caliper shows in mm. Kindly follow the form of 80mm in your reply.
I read 14.03mm
